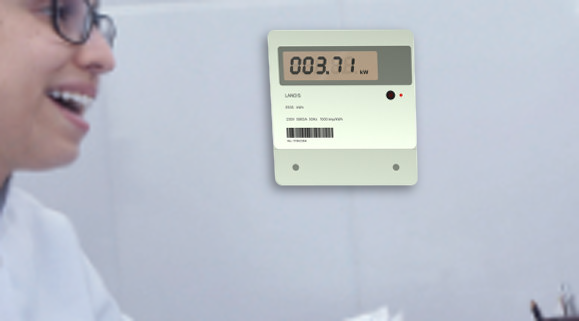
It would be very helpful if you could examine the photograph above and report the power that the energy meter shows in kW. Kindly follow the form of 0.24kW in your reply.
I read 3.71kW
